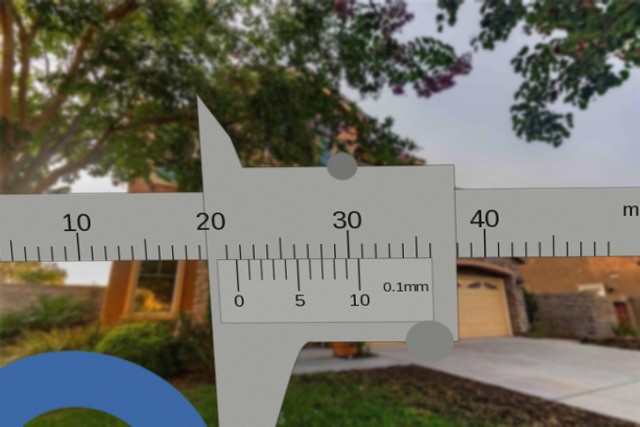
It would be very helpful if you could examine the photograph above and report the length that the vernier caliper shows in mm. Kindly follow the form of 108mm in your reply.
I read 21.7mm
